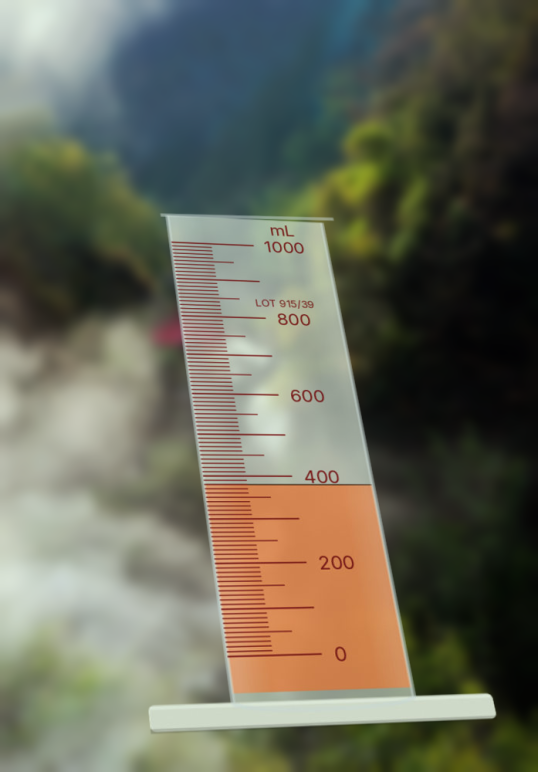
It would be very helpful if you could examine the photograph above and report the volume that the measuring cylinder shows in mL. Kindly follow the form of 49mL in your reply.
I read 380mL
